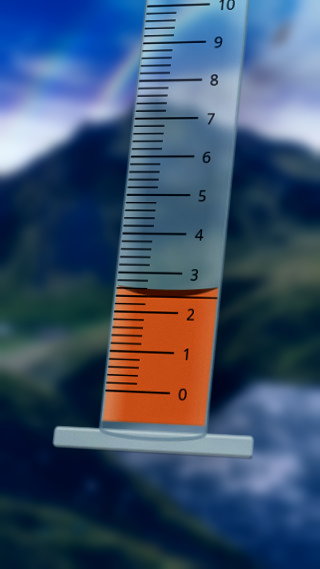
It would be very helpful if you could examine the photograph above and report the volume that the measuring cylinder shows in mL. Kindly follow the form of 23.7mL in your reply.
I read 2.4mL
